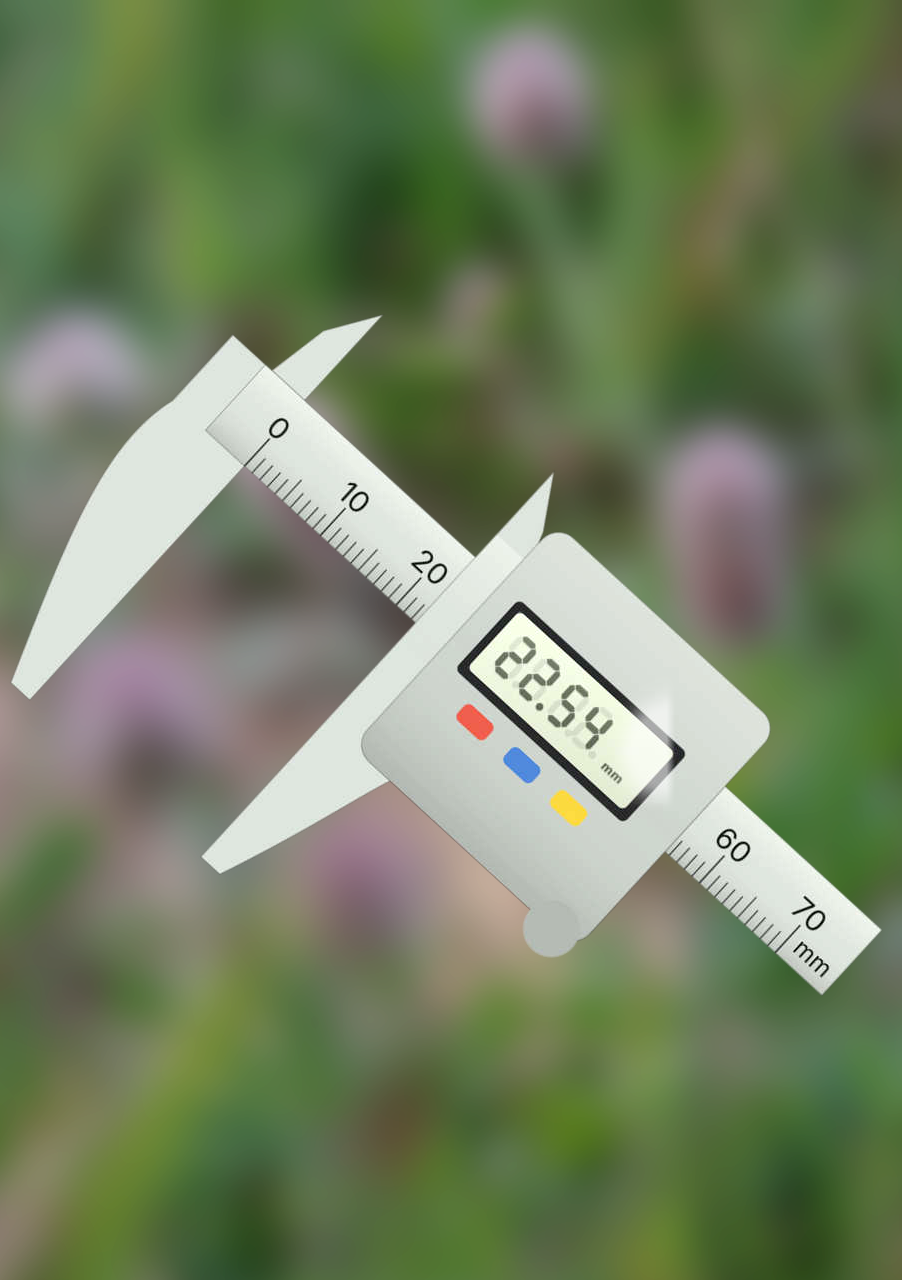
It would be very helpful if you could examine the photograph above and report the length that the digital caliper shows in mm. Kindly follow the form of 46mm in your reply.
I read 22.54mm
